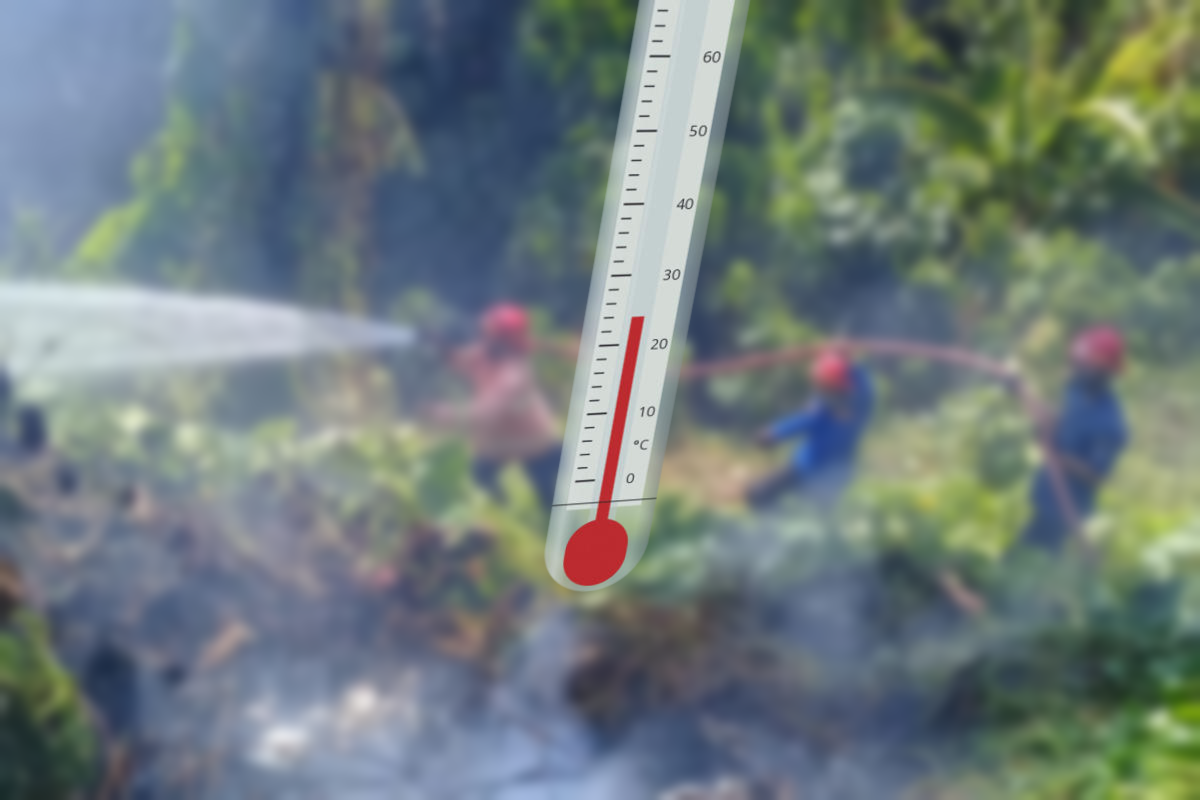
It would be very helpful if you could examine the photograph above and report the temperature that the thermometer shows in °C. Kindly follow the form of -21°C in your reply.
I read 24°C
